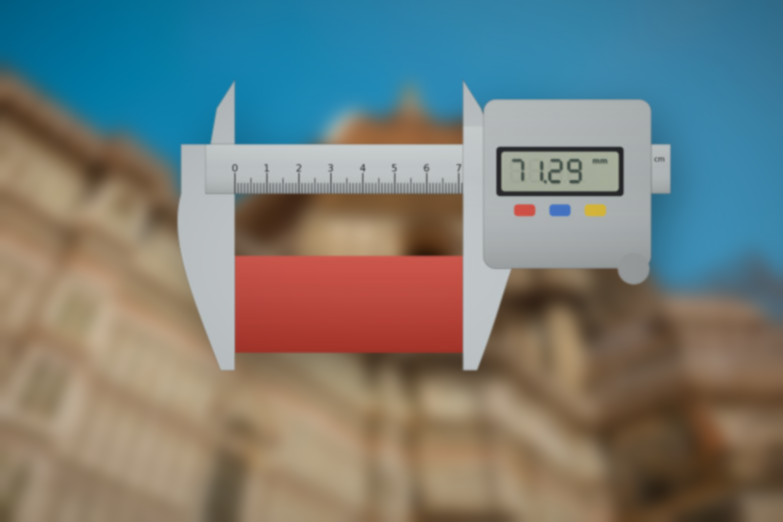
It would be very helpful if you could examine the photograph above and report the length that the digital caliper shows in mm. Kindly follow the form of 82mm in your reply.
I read 71.29mm
